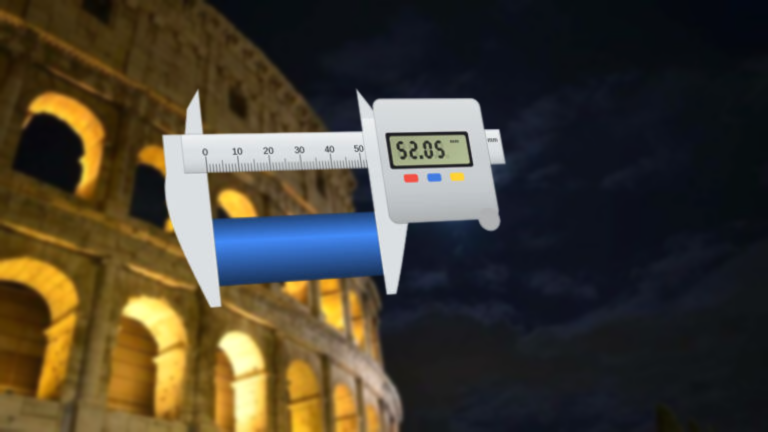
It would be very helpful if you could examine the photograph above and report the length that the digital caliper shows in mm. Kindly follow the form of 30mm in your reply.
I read 52.05mm
